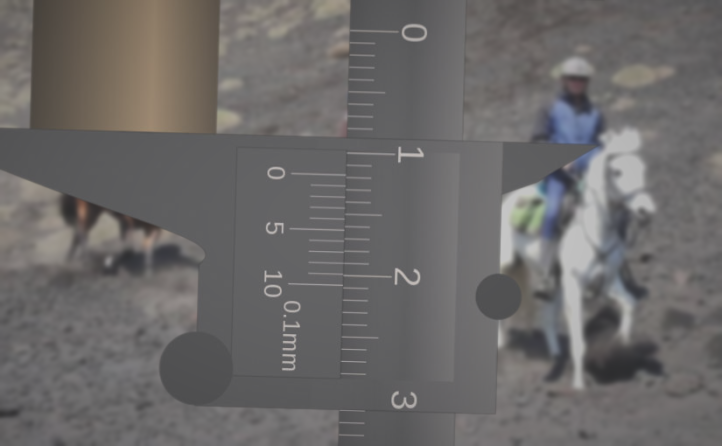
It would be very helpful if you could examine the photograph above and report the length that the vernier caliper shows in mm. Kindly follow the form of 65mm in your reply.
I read 11.8mm
